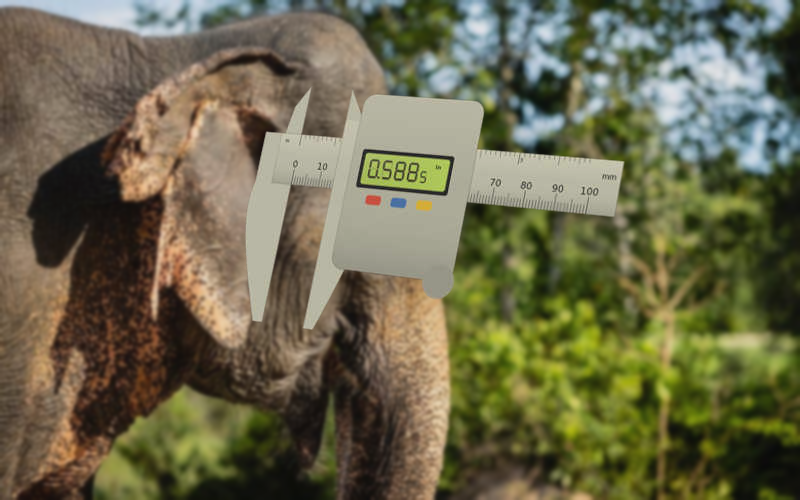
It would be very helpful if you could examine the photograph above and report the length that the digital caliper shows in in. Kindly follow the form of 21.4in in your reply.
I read 0.5885in
